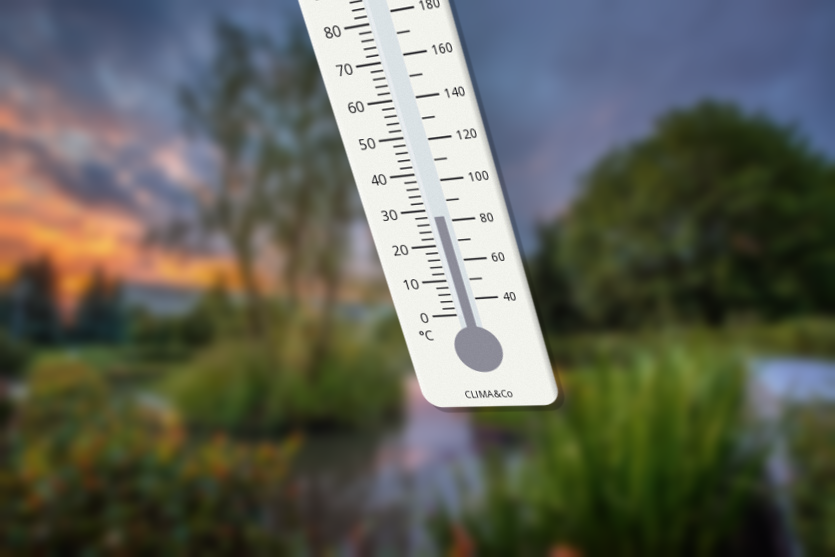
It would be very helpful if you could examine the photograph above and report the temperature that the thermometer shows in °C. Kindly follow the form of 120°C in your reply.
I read 28°C
